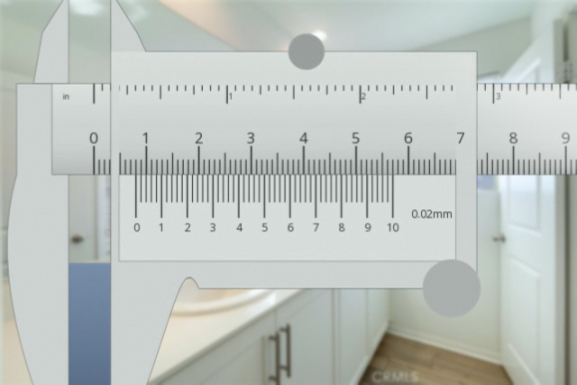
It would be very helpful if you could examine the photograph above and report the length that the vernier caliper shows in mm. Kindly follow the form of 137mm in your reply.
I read 8.0mm
